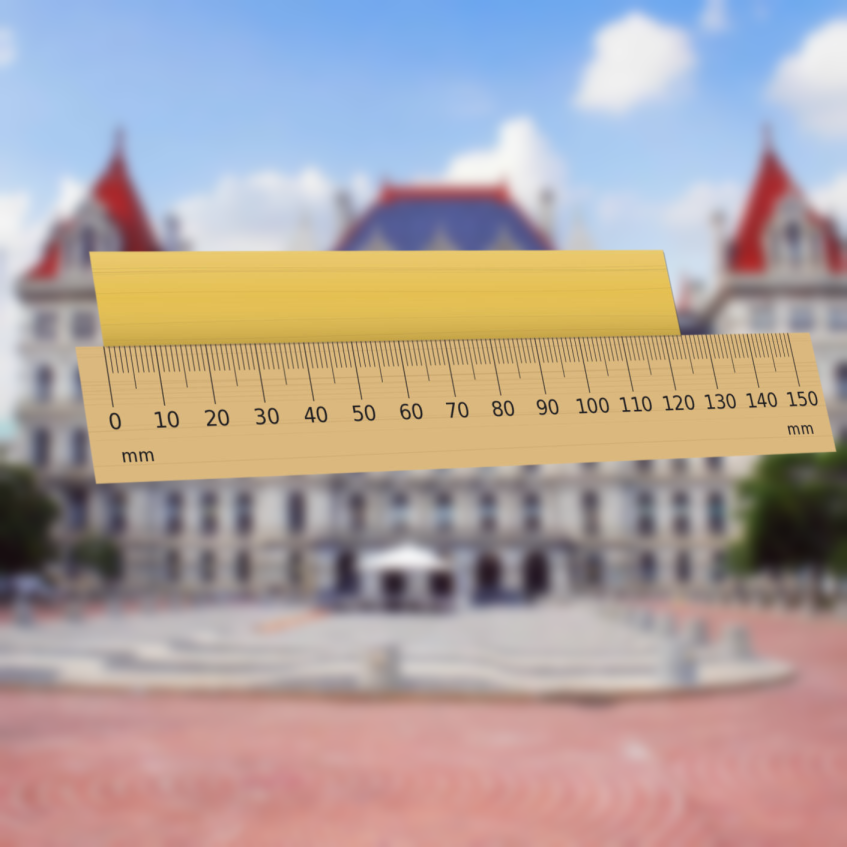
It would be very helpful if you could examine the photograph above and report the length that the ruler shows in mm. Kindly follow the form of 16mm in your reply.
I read 124mm
